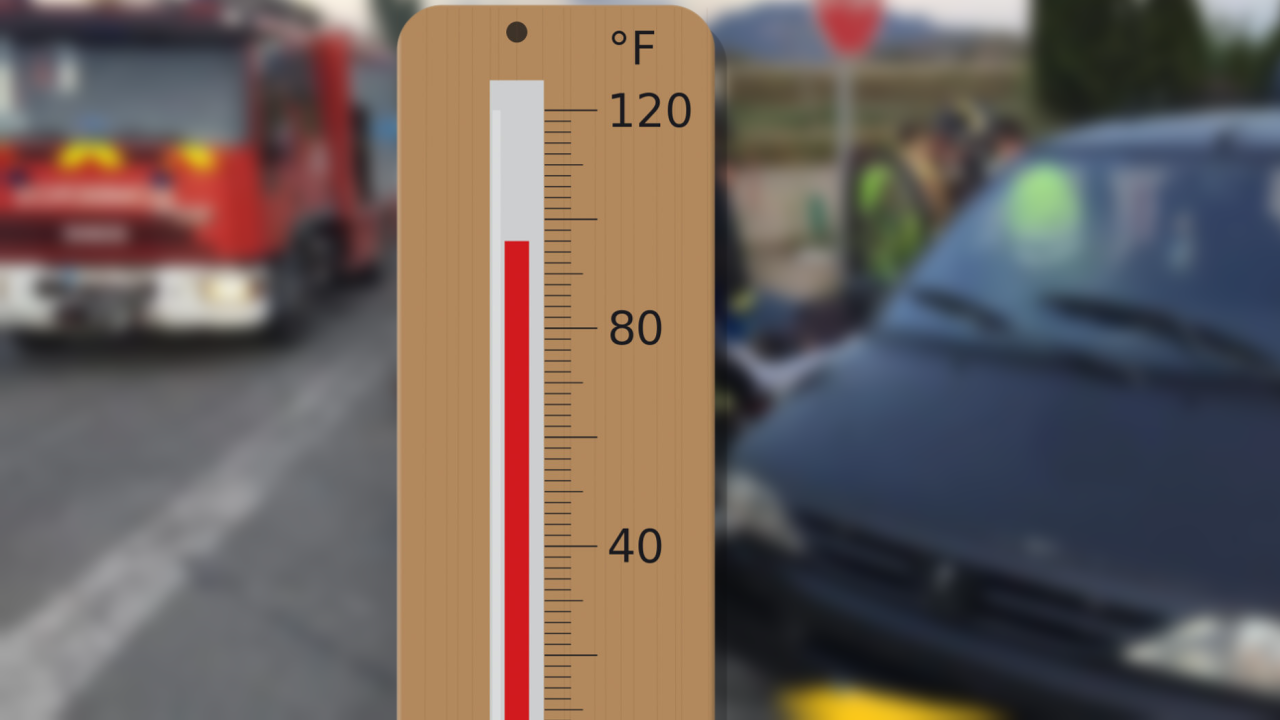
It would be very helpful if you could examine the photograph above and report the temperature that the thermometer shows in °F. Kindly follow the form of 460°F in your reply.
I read 96°F
